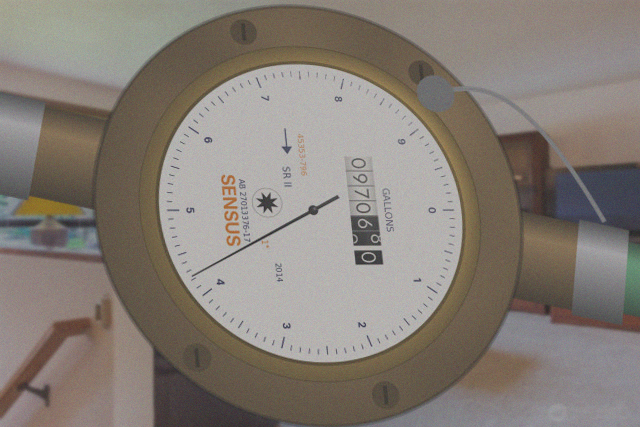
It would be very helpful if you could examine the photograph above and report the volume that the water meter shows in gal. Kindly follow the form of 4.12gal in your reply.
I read 970684.2gal
